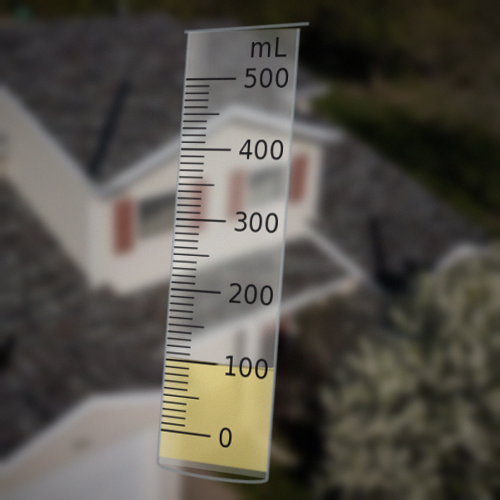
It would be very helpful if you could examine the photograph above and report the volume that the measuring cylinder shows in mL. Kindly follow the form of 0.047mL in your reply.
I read 100mL
